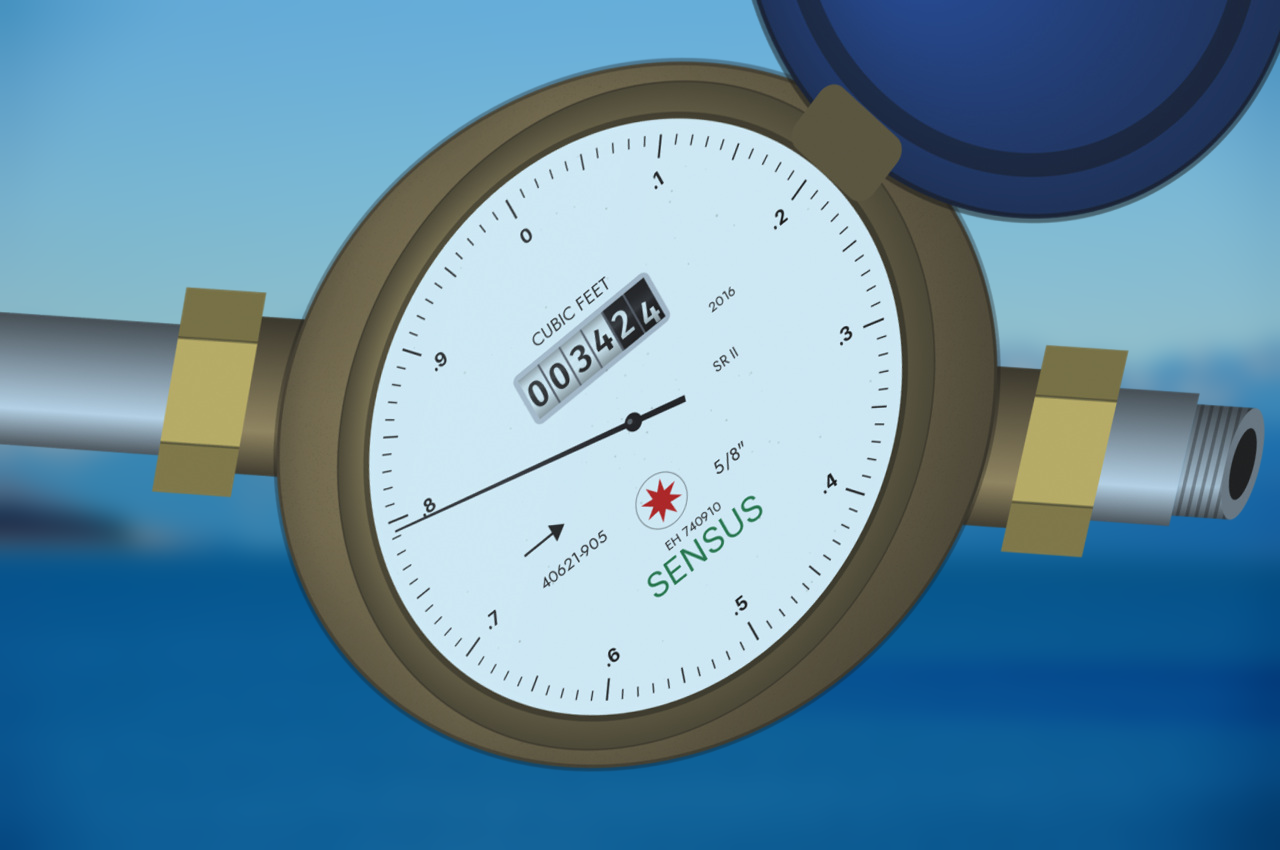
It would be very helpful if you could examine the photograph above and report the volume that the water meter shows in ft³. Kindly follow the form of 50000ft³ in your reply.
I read 3423.79ft³
